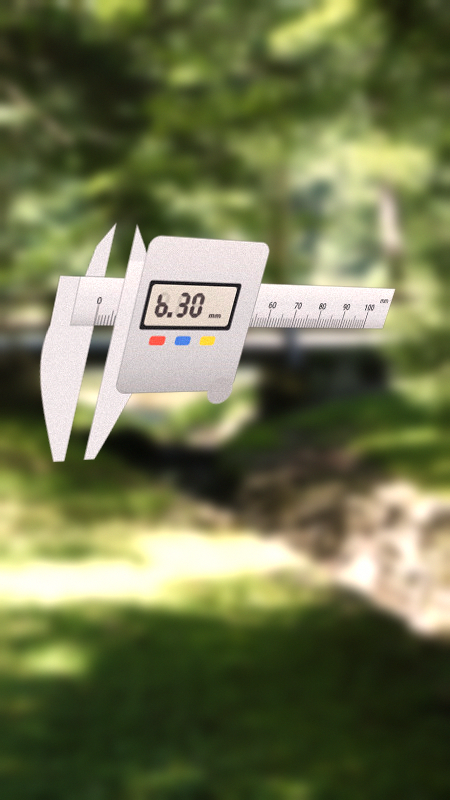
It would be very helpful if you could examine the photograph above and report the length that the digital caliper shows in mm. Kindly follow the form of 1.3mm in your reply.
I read 6.30mm
